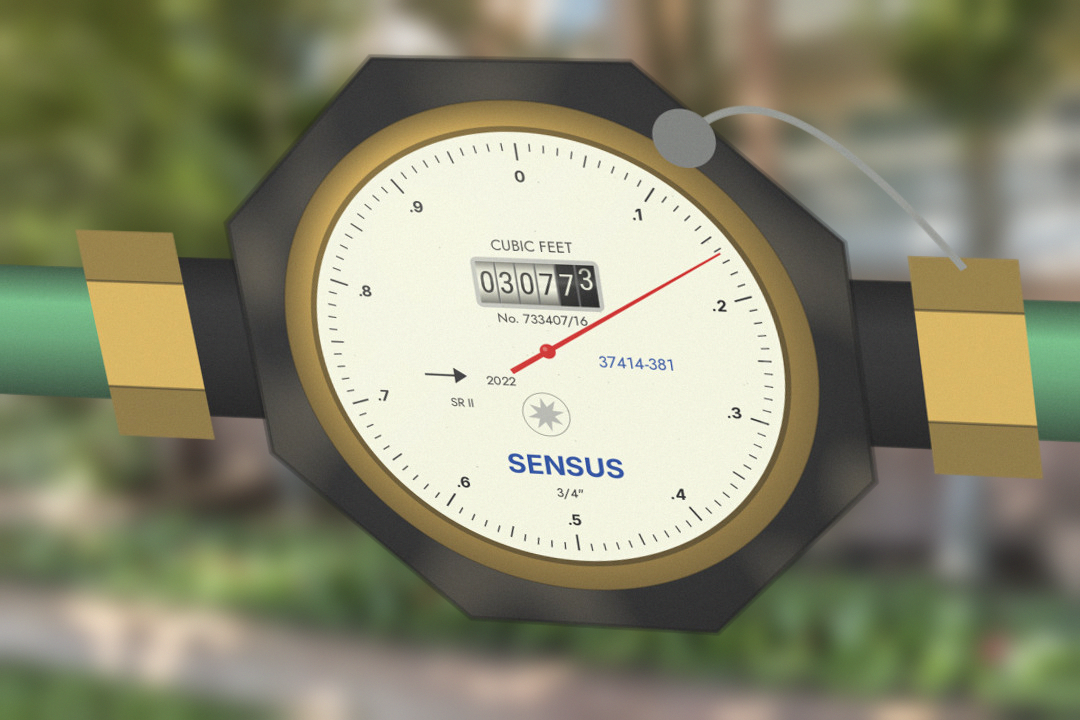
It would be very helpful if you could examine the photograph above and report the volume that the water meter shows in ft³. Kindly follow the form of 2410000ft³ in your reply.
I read 30773.16ft³
